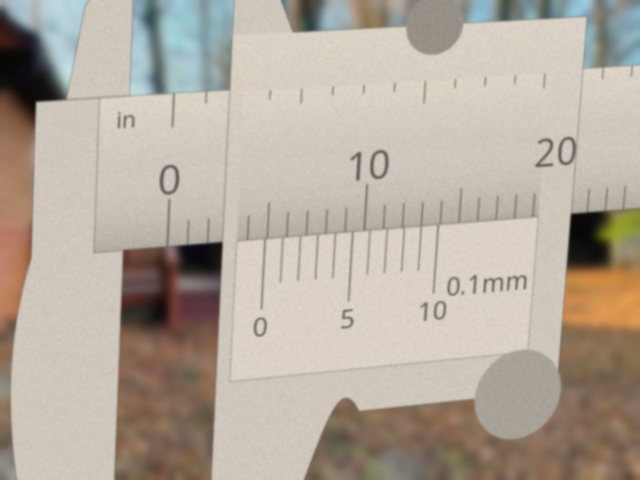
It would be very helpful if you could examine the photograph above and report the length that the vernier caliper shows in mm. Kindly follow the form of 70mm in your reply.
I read 4.9mm
